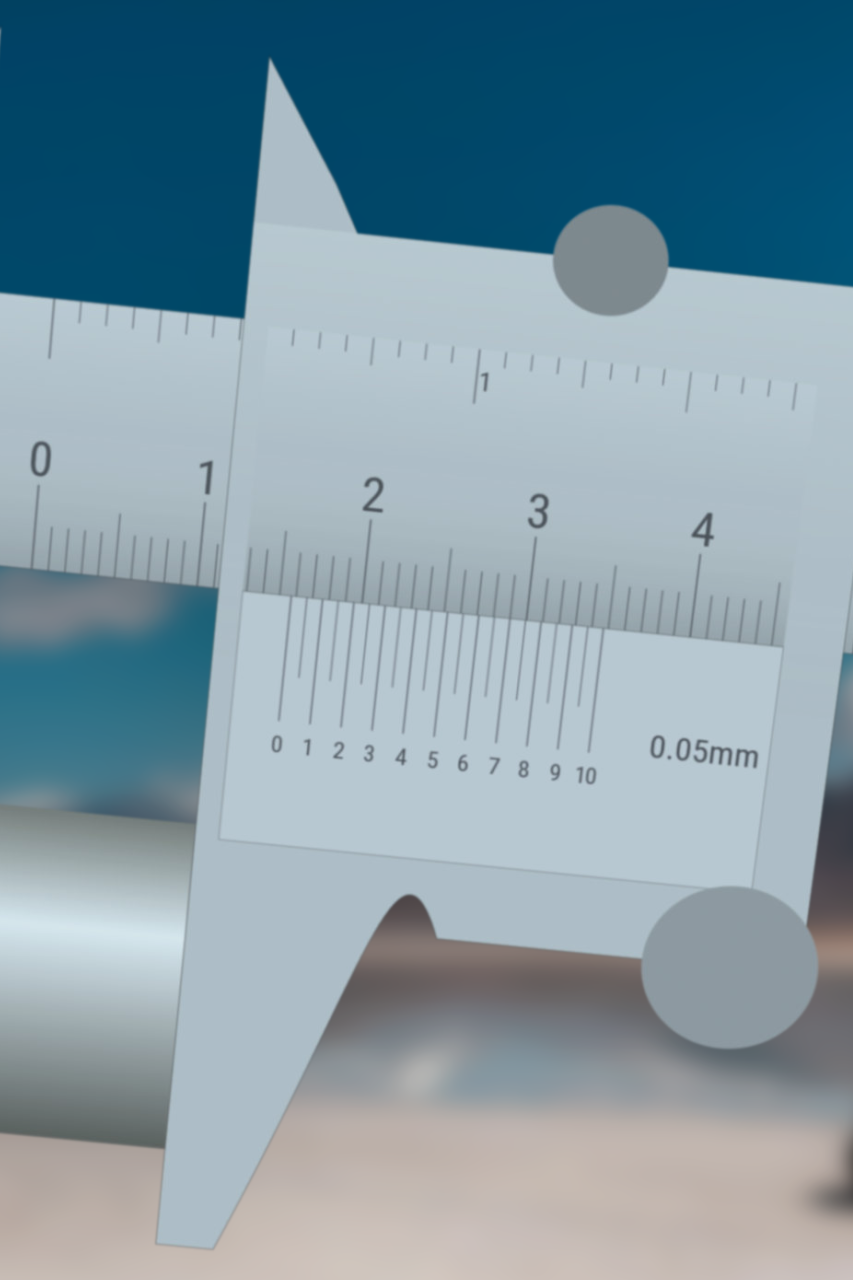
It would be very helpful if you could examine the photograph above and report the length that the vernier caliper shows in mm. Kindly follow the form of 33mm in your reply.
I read 15.7mm
